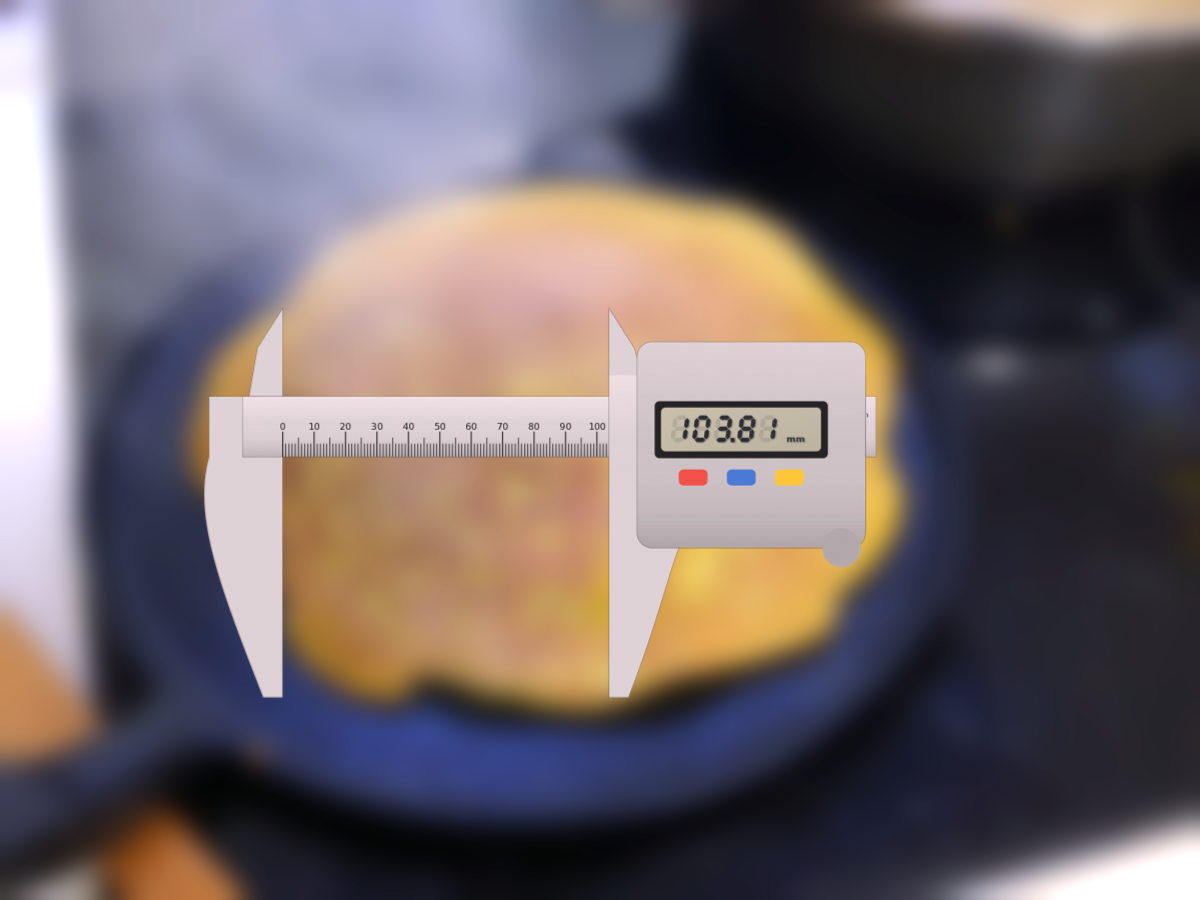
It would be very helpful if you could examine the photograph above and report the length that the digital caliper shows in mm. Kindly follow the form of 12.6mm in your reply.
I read 103.81mm
